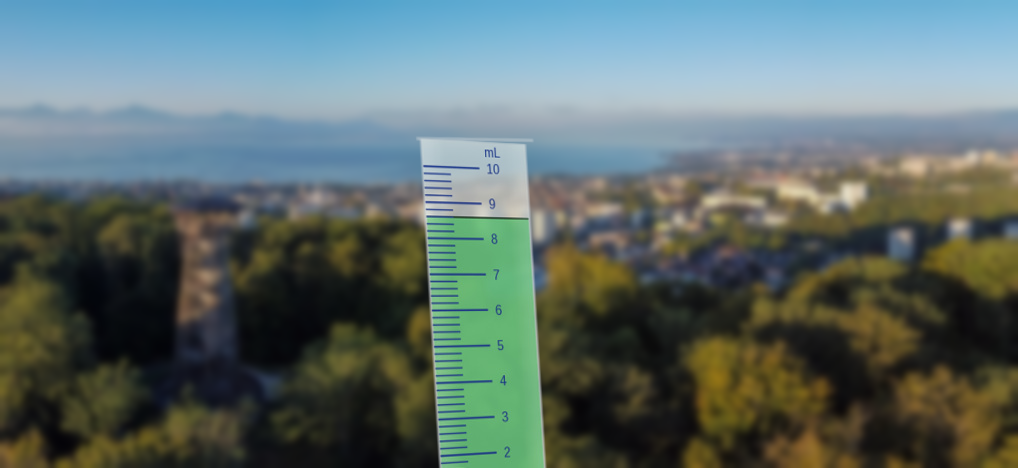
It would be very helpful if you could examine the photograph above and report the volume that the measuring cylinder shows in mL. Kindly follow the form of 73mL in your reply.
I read 8.6mL
